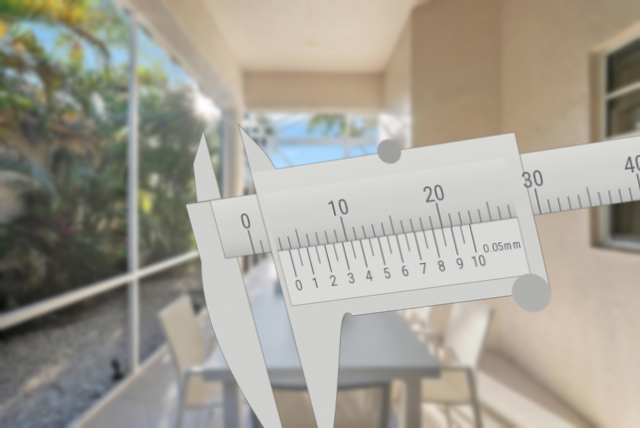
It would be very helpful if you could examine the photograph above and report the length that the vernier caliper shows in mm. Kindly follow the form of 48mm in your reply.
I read 3.8mm
